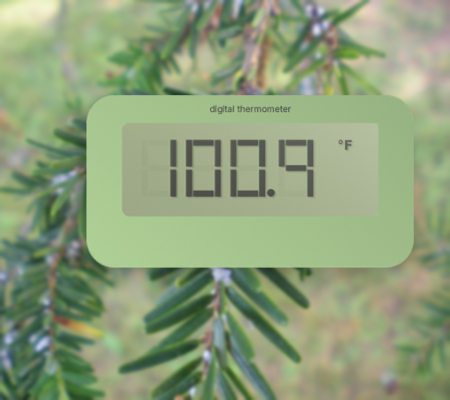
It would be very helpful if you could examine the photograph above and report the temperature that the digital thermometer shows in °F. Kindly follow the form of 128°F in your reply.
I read 100.9°F
